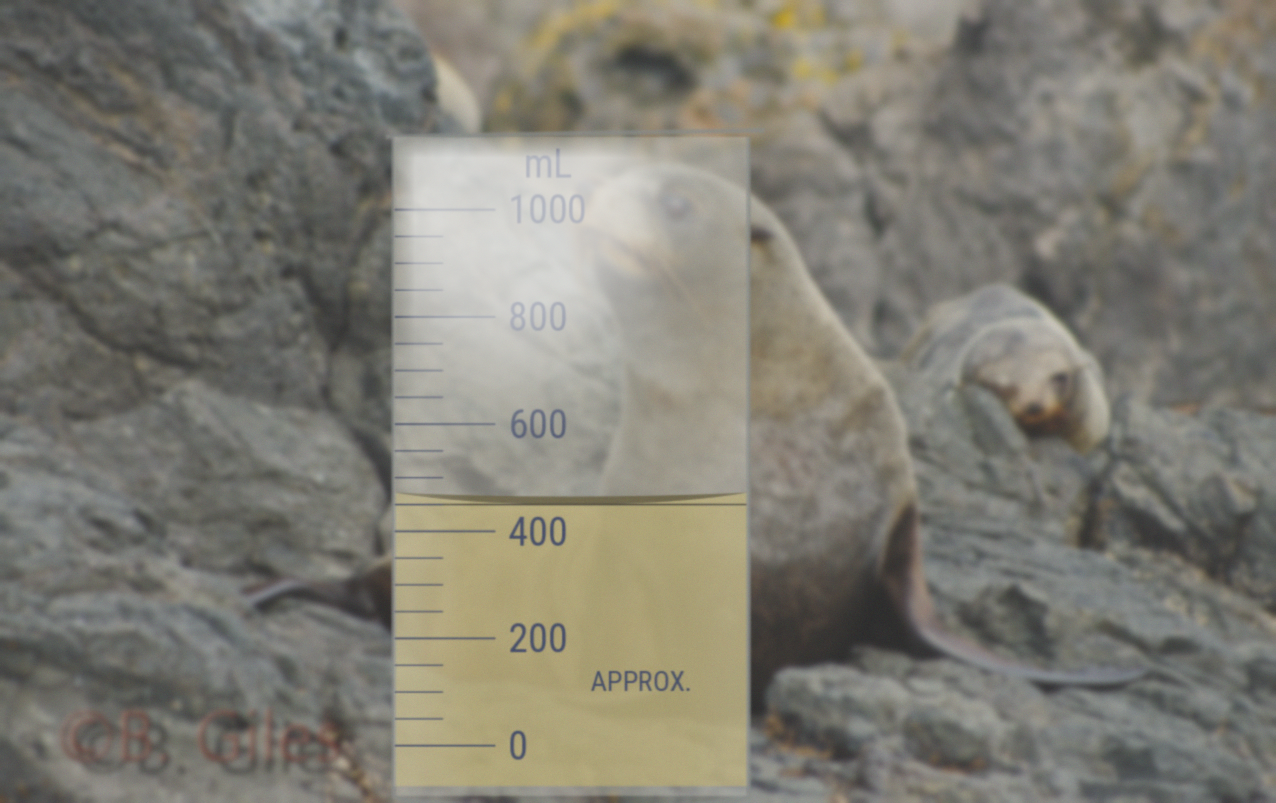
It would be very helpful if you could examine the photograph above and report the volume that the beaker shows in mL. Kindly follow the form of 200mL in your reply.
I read 450mL
